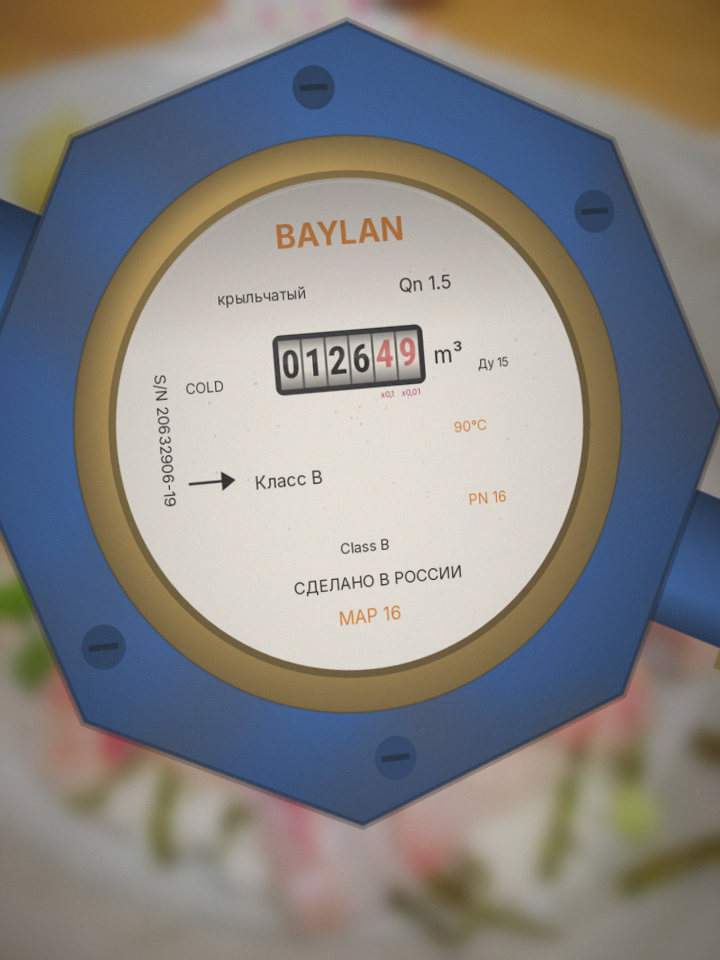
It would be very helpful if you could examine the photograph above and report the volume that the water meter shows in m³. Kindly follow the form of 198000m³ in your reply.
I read 126.49m³
